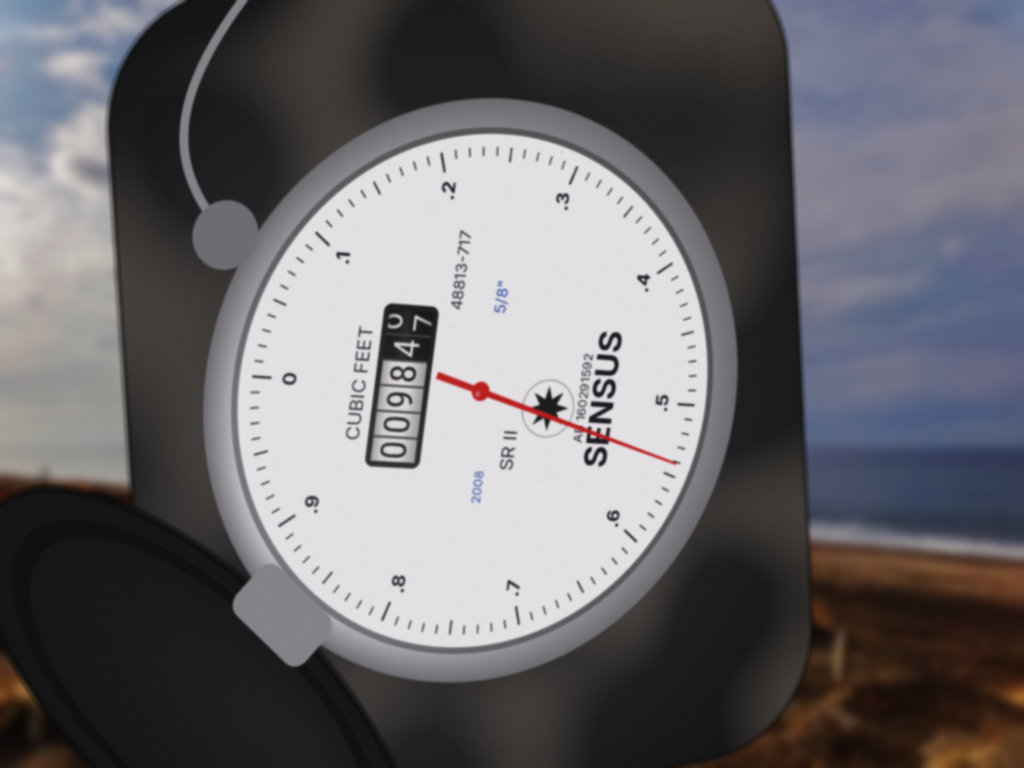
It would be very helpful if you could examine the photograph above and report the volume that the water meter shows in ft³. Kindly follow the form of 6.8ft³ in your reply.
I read 9846.54ft³
